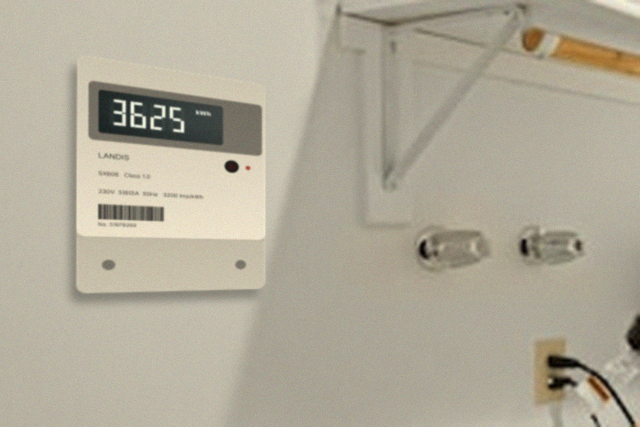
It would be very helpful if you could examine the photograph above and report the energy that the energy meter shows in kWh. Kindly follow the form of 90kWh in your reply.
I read 3625kWh
